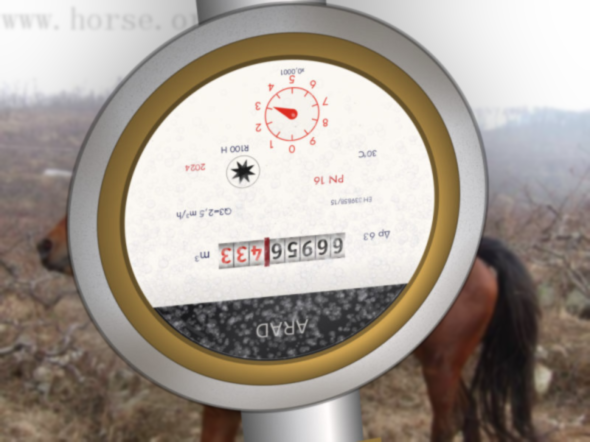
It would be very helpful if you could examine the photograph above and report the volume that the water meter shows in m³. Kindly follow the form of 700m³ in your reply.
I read 66956.4333m³
